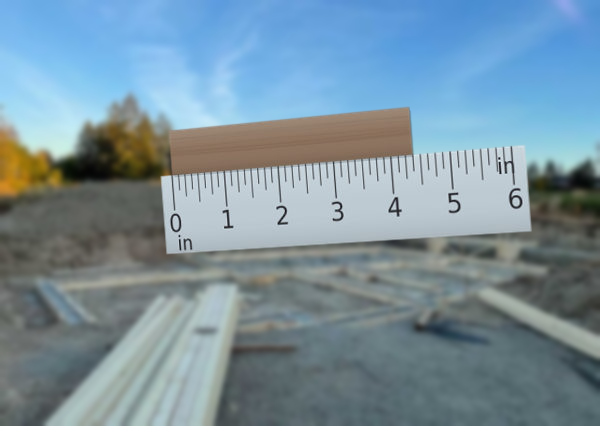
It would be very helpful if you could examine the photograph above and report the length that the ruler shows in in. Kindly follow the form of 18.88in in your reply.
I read 4.375in
